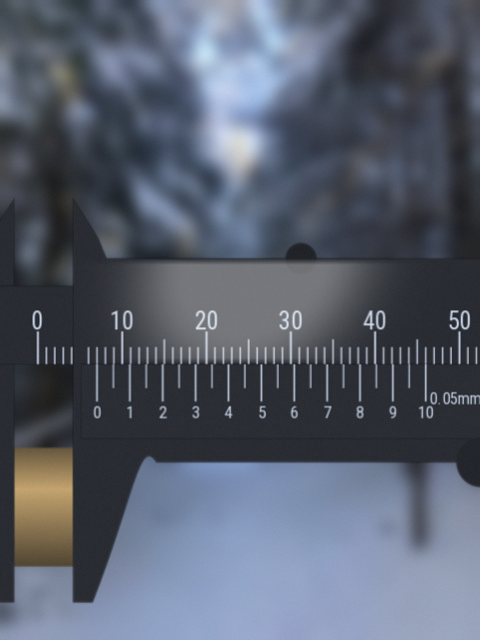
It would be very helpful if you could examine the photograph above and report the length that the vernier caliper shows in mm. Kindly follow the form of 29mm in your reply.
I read 7.0mm
